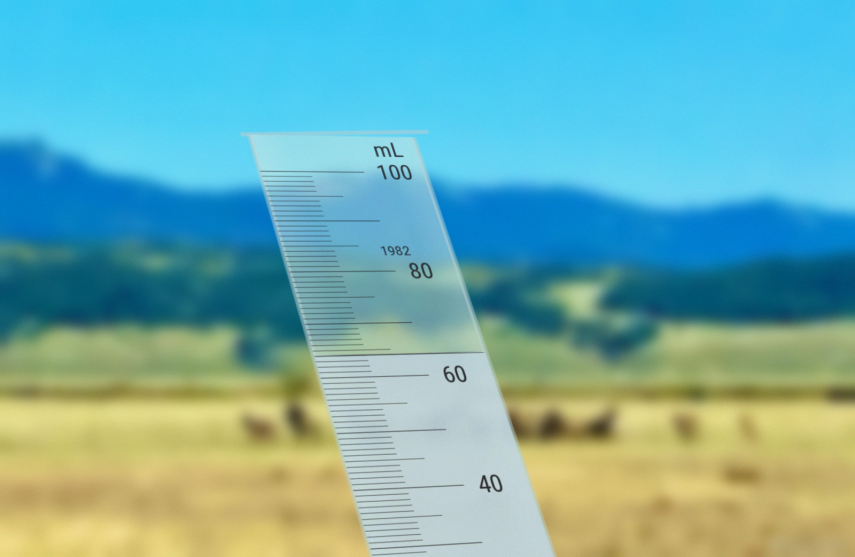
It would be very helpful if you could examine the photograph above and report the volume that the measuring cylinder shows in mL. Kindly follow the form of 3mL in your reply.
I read 64mL
